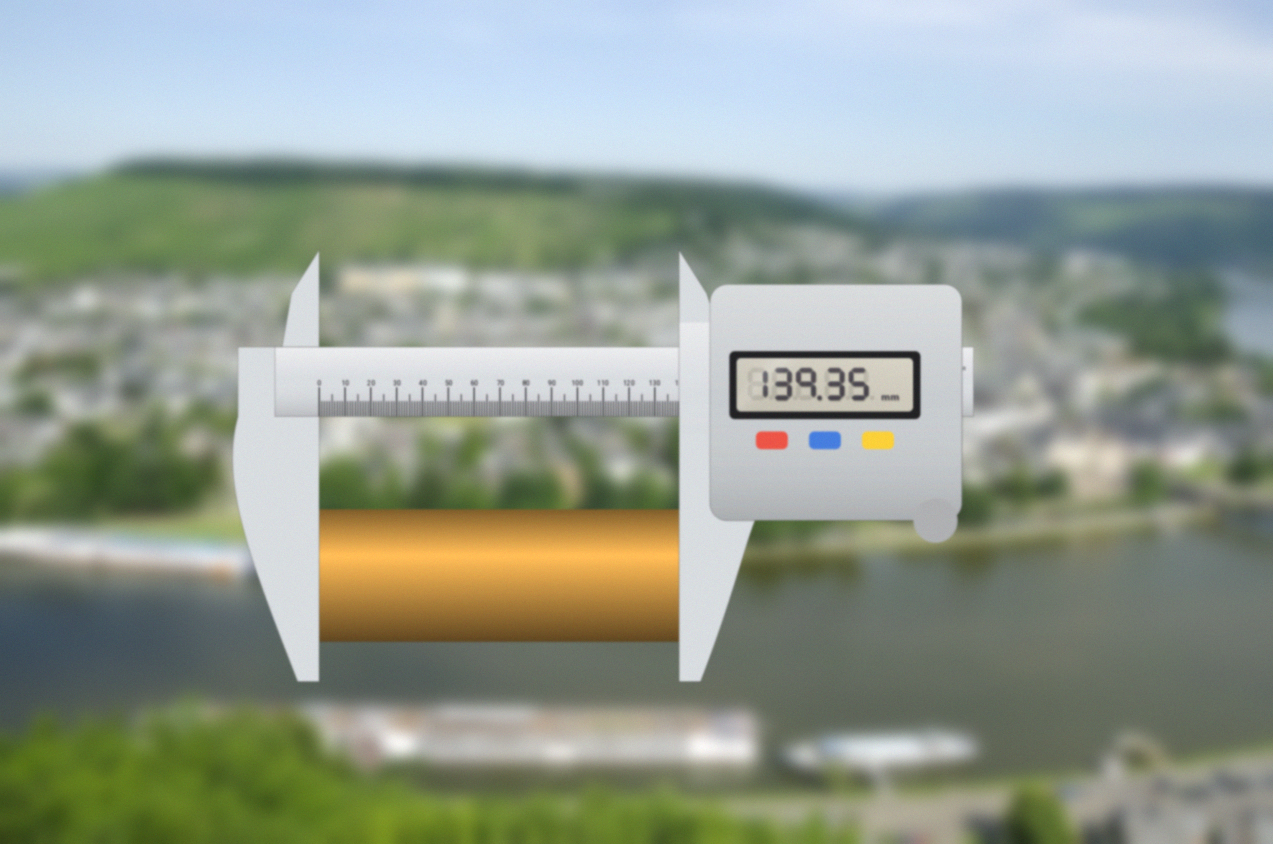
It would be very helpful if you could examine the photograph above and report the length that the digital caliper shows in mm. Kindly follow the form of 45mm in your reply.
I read 139.35mm
